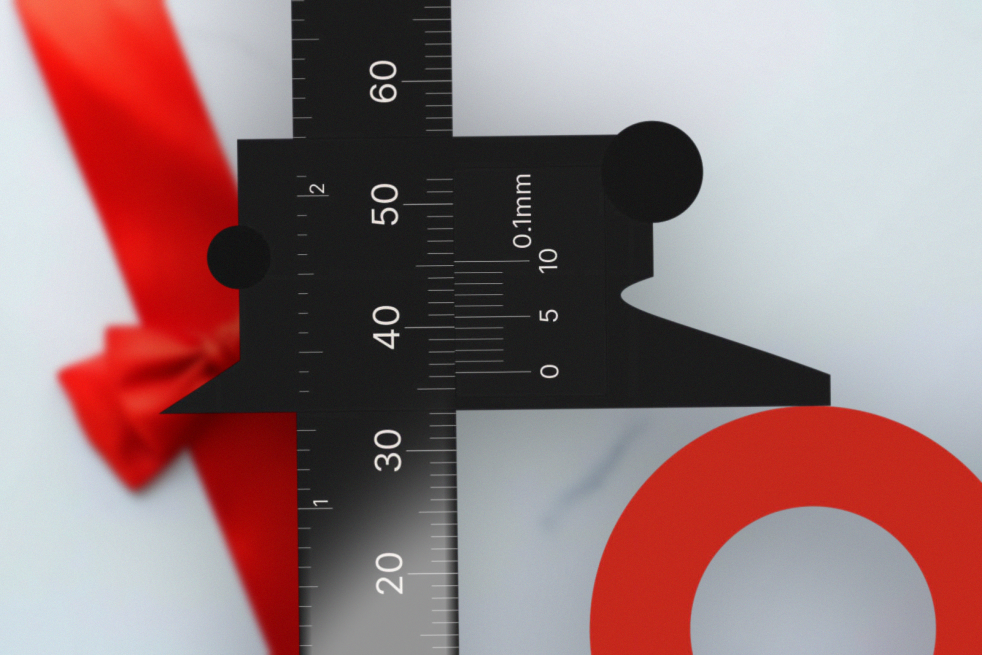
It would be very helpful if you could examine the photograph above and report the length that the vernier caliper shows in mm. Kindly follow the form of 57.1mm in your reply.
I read 36.3mm
